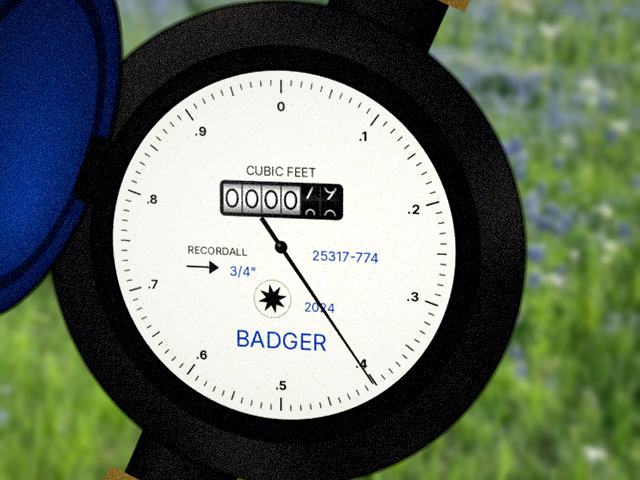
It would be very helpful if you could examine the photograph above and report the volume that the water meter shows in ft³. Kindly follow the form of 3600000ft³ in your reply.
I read 79.40ft³
